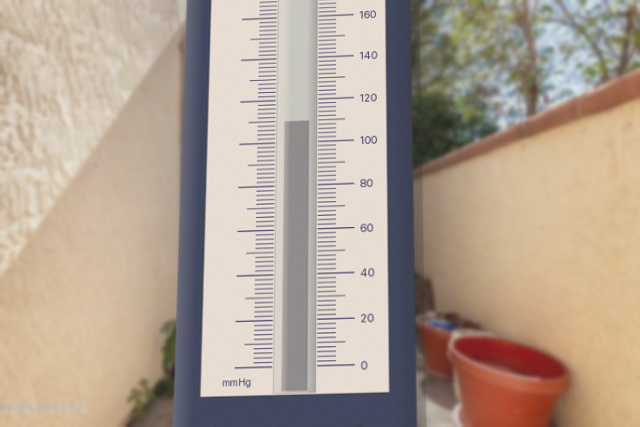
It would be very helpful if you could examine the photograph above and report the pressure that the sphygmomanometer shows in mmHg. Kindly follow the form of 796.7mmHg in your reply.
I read 110mmHg
